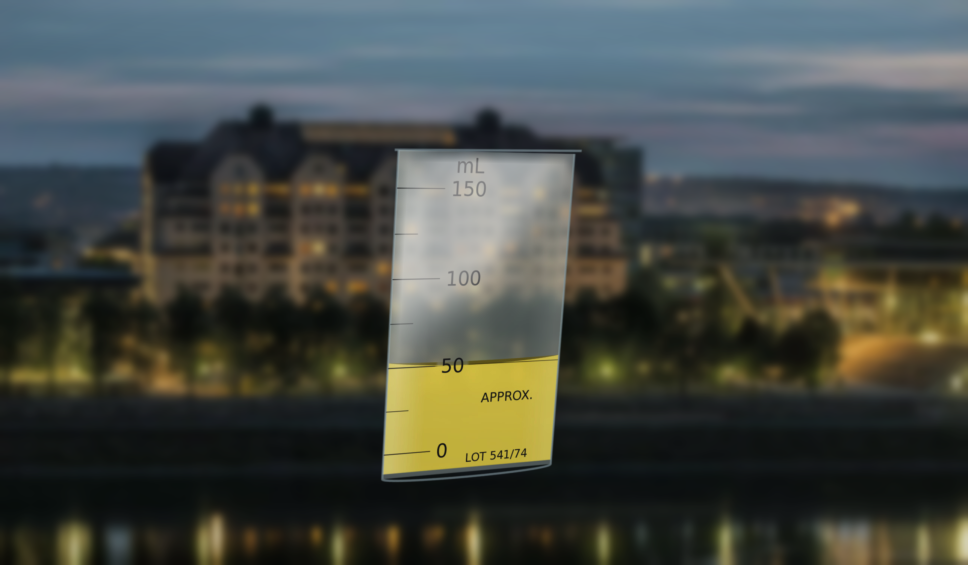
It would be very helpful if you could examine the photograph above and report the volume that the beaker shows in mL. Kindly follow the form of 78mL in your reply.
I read 50mL
